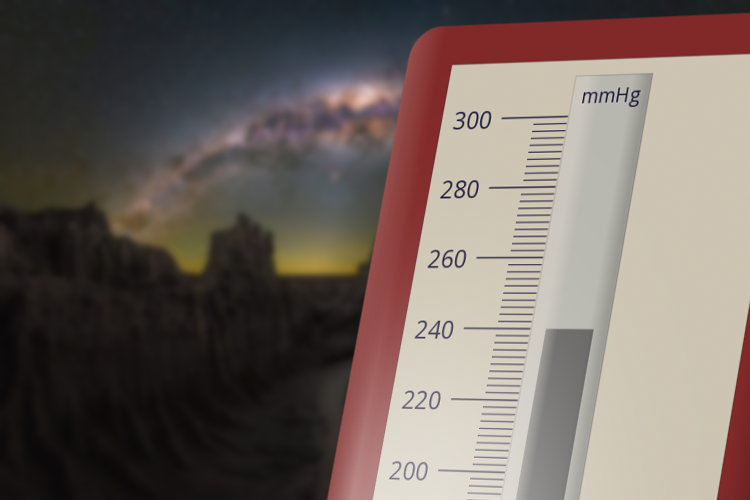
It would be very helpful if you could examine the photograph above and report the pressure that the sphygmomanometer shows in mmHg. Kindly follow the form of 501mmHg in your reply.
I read 240mmHg
